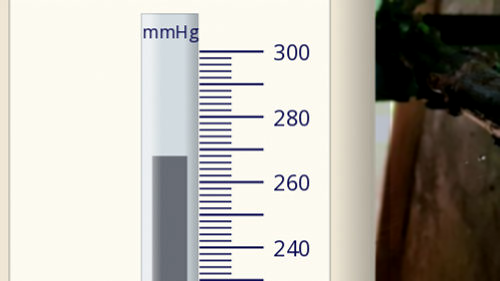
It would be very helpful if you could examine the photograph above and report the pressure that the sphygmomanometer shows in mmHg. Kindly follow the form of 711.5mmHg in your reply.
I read 268mmHg
